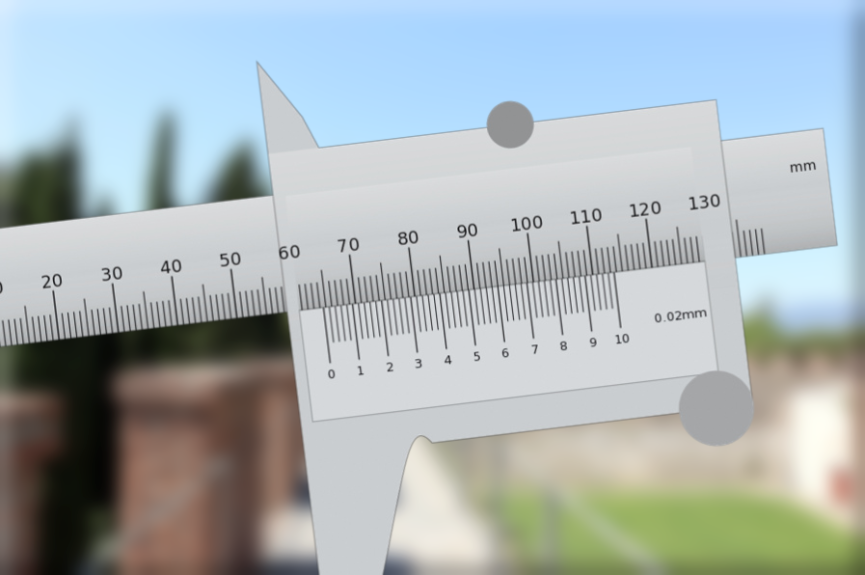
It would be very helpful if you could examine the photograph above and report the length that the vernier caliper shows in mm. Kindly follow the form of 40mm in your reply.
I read 64.6mm
